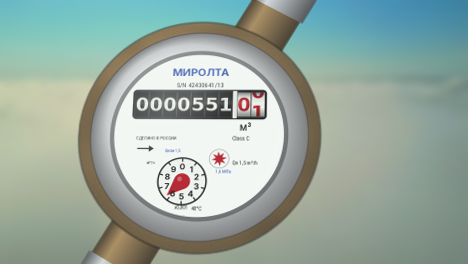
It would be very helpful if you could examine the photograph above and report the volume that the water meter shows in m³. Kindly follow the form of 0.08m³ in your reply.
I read 551.006m³
